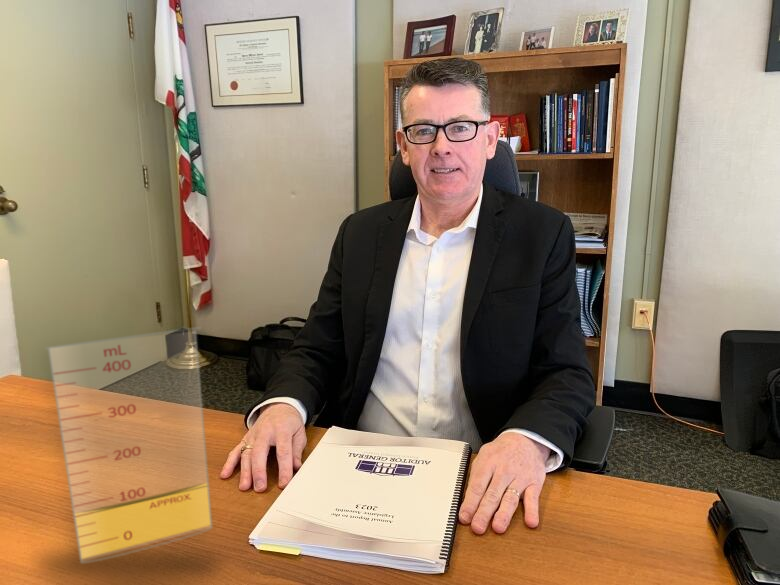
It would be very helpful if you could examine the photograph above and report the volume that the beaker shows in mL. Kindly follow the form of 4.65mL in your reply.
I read 75mL
